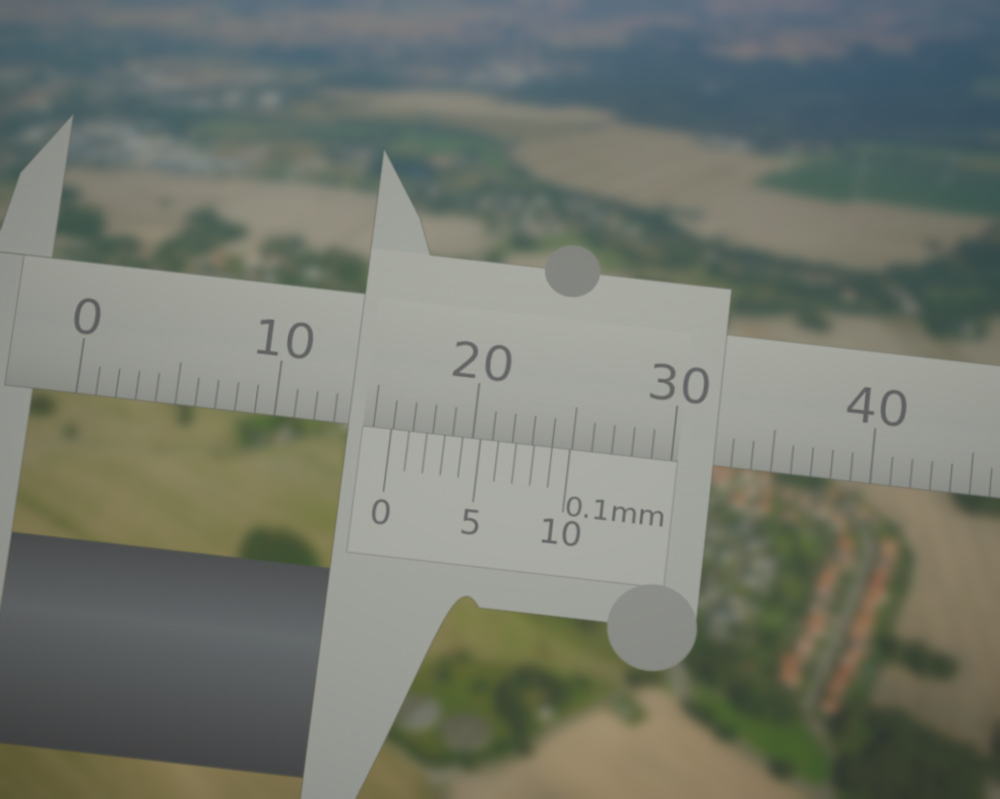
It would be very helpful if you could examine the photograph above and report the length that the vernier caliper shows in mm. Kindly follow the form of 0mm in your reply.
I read 15.9mm
